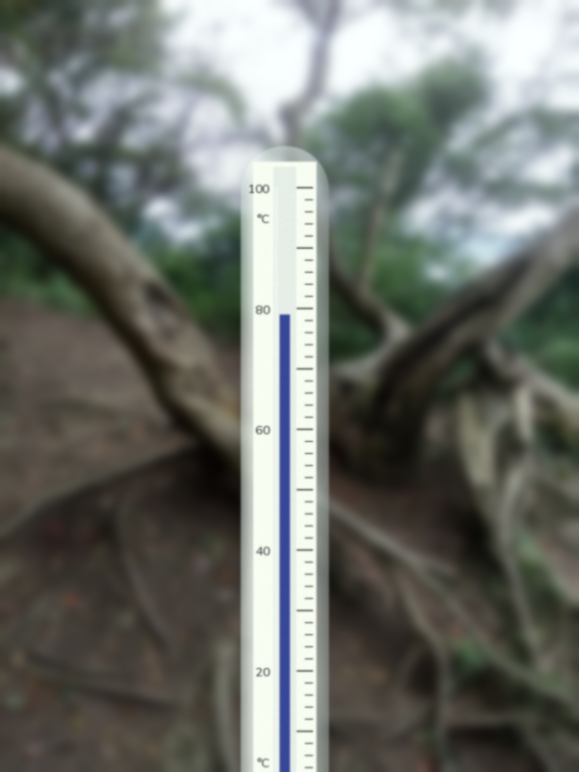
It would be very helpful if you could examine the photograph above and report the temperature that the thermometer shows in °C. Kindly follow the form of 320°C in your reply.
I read 79°C
